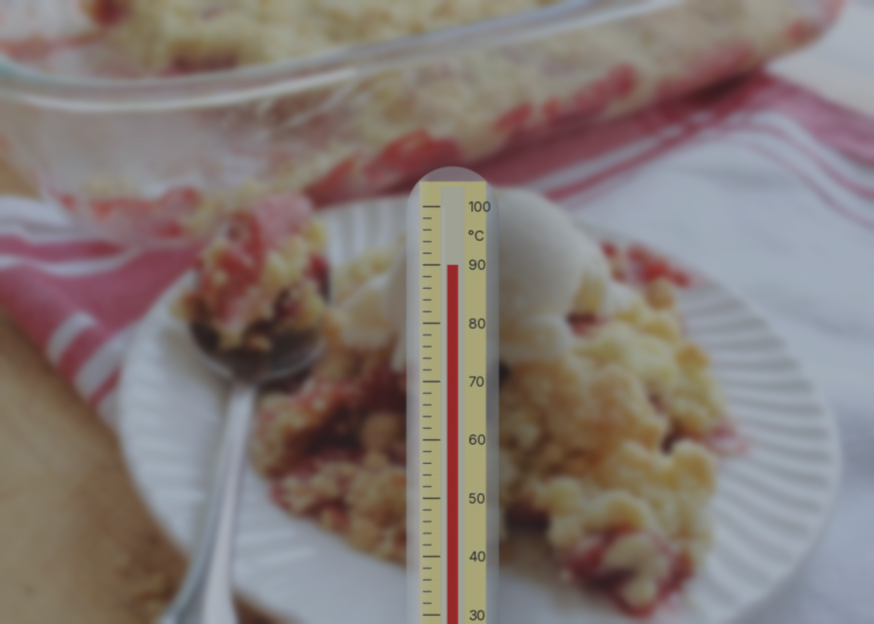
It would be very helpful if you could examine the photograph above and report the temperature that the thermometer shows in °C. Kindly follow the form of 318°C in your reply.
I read 90°C
